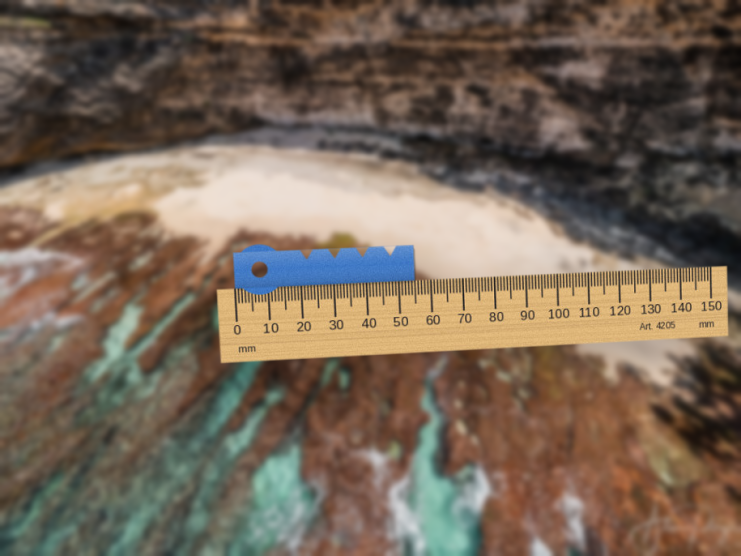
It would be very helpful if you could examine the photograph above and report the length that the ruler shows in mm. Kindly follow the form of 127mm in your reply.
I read 55mm
